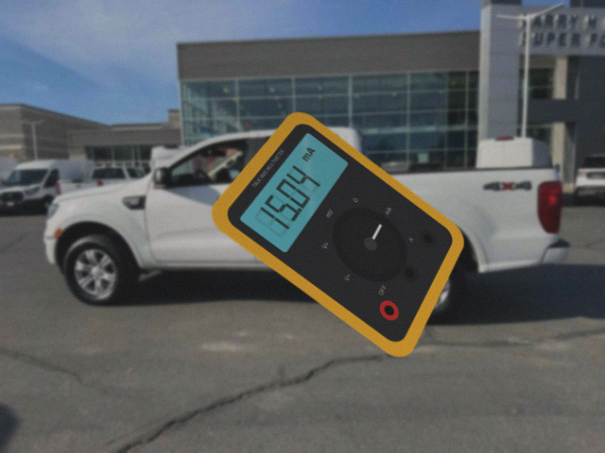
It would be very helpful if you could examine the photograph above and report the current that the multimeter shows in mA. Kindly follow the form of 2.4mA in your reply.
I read 15.04mA
